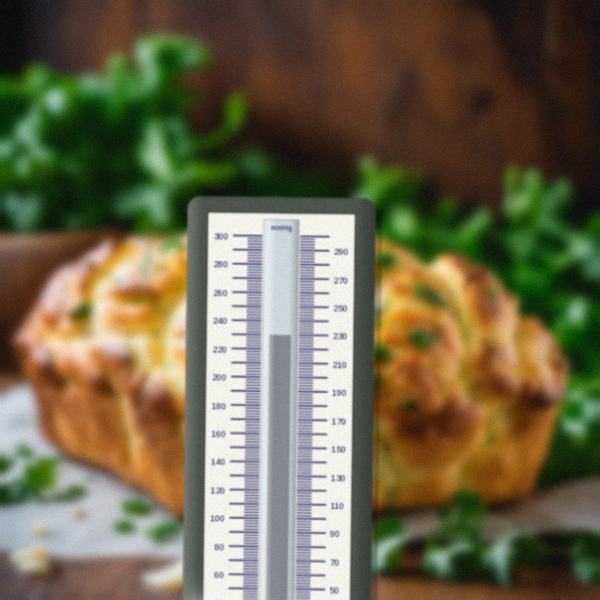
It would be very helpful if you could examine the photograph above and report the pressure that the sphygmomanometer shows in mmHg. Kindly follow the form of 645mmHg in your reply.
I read 230mmHg
